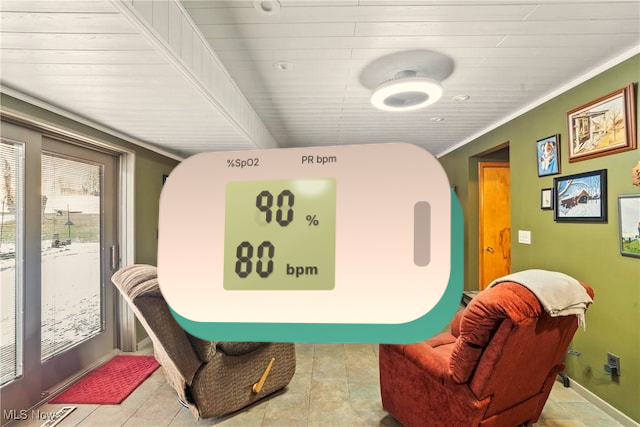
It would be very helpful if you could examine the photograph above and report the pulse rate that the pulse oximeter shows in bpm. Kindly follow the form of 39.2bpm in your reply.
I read 80bpm
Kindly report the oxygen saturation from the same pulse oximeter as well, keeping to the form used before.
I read 90%
